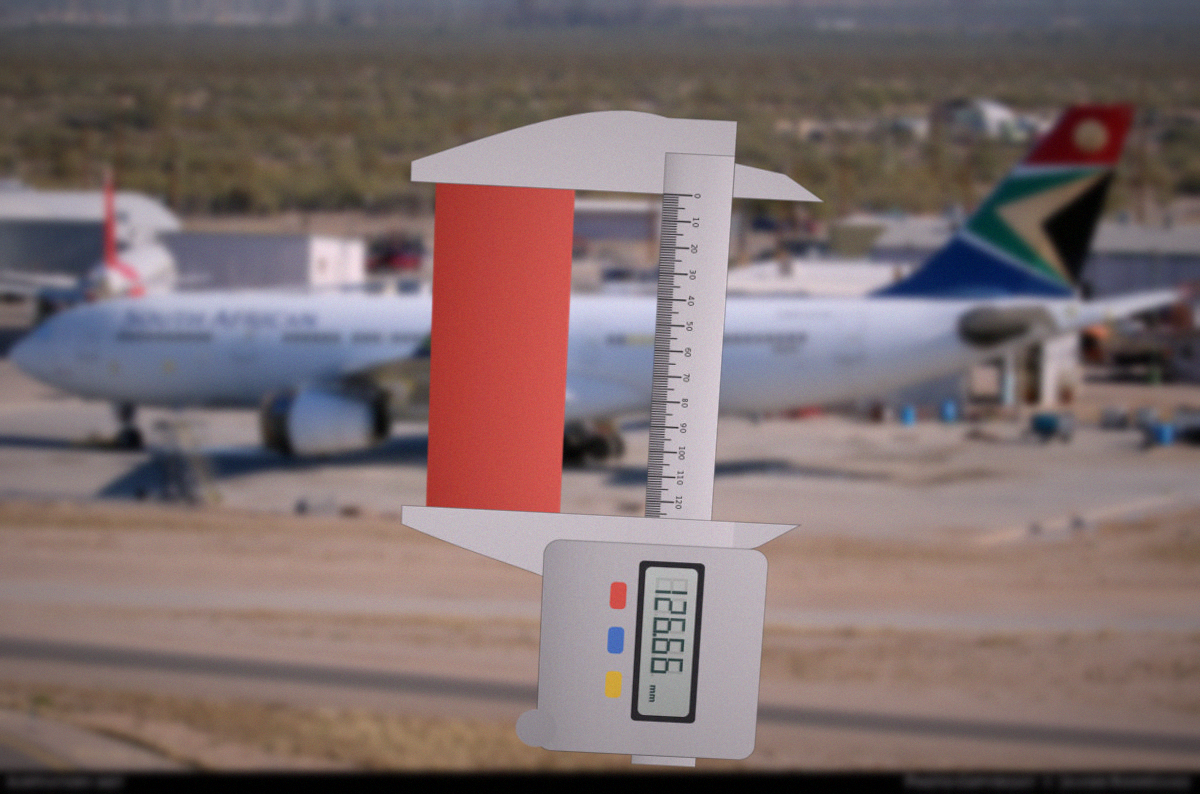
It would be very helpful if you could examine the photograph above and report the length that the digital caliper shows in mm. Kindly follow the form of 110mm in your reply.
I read 126.66mm
